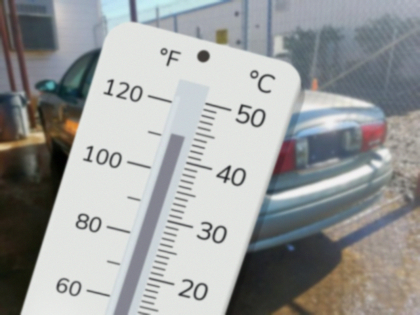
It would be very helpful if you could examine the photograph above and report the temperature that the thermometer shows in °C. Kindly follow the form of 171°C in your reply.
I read 44°C
